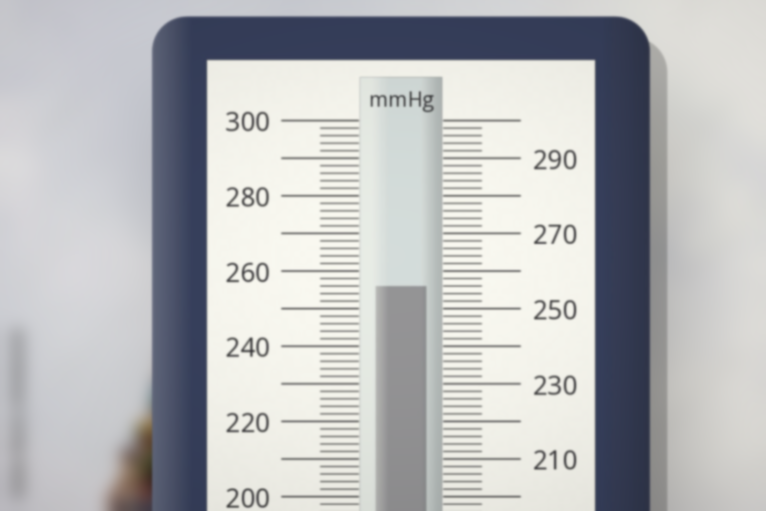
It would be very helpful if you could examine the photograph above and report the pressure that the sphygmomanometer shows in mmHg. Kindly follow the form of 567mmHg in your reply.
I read 256mmHg
